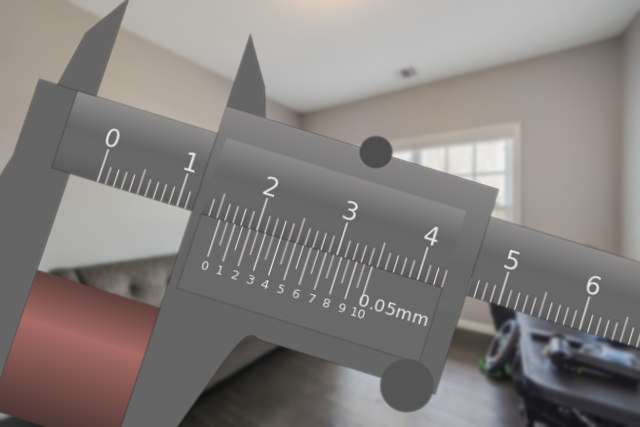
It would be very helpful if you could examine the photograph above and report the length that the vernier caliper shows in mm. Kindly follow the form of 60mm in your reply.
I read 15.4mm
